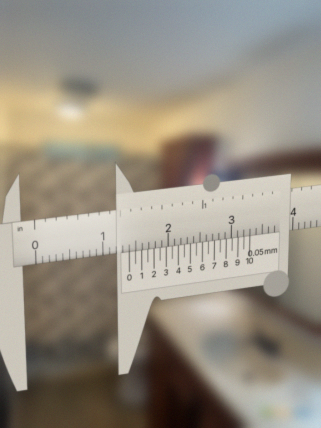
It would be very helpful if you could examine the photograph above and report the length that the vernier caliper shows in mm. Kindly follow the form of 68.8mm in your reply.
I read 14.0mm
